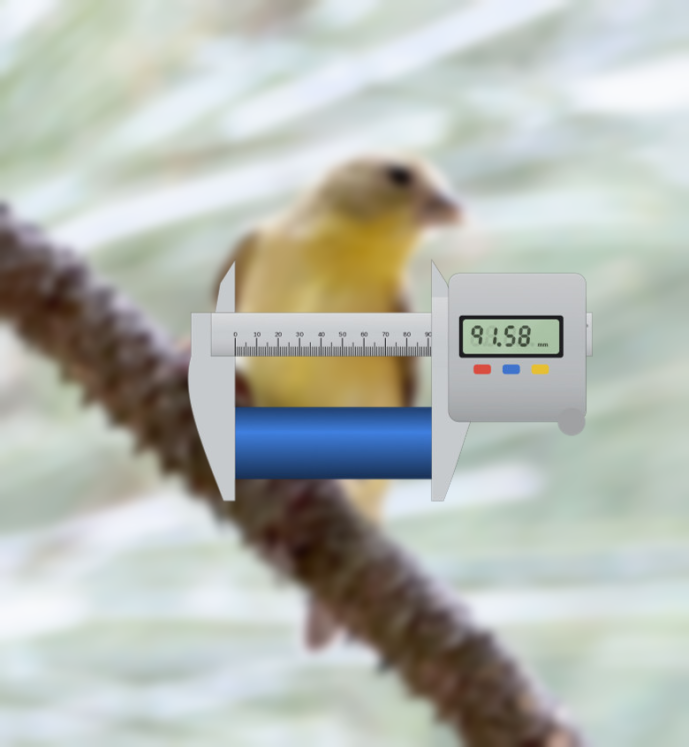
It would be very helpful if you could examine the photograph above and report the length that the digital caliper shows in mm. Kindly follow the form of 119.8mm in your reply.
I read 91.58mm
